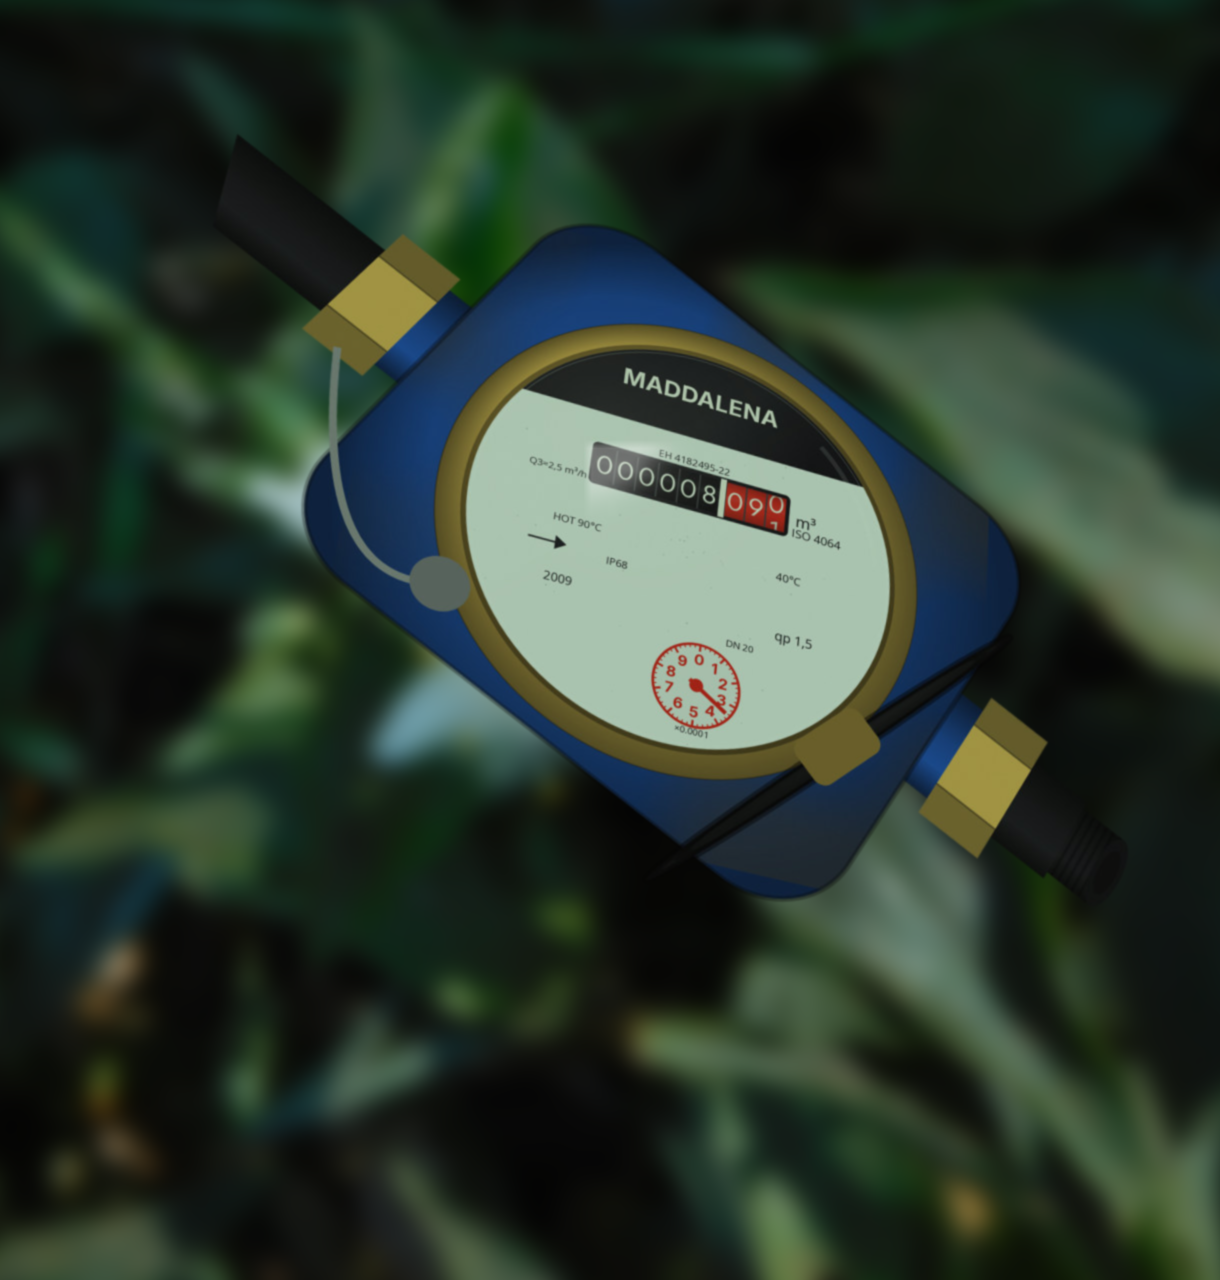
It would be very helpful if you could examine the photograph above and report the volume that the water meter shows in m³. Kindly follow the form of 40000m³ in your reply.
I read 8.0903m³
